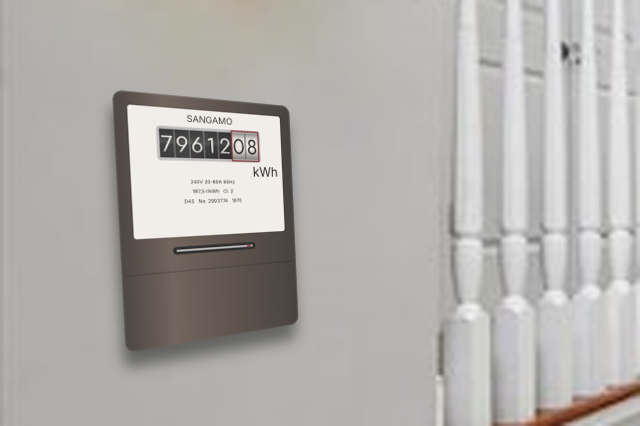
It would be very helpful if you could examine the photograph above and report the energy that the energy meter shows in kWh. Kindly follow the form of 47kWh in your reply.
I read 79612.08kWh
